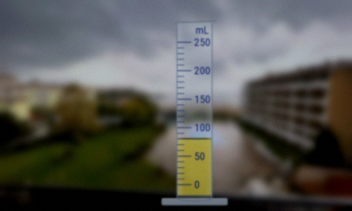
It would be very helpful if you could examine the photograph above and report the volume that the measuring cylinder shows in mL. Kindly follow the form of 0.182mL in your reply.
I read 80mL
